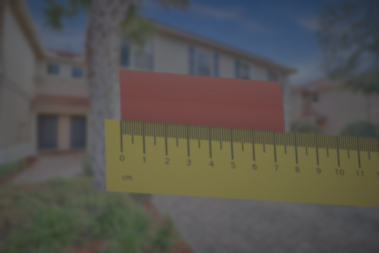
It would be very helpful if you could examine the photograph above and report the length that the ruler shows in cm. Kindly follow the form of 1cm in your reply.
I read 7.5cm
